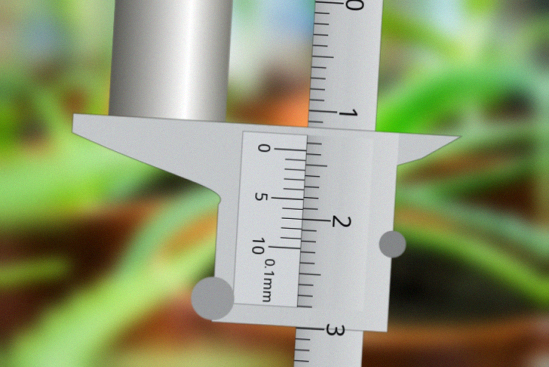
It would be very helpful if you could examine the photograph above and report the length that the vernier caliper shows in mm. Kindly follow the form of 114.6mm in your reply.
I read 13.7mm
